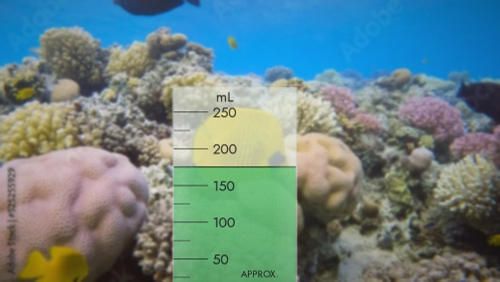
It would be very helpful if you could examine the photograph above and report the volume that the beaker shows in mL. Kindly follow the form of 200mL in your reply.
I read 175mL
